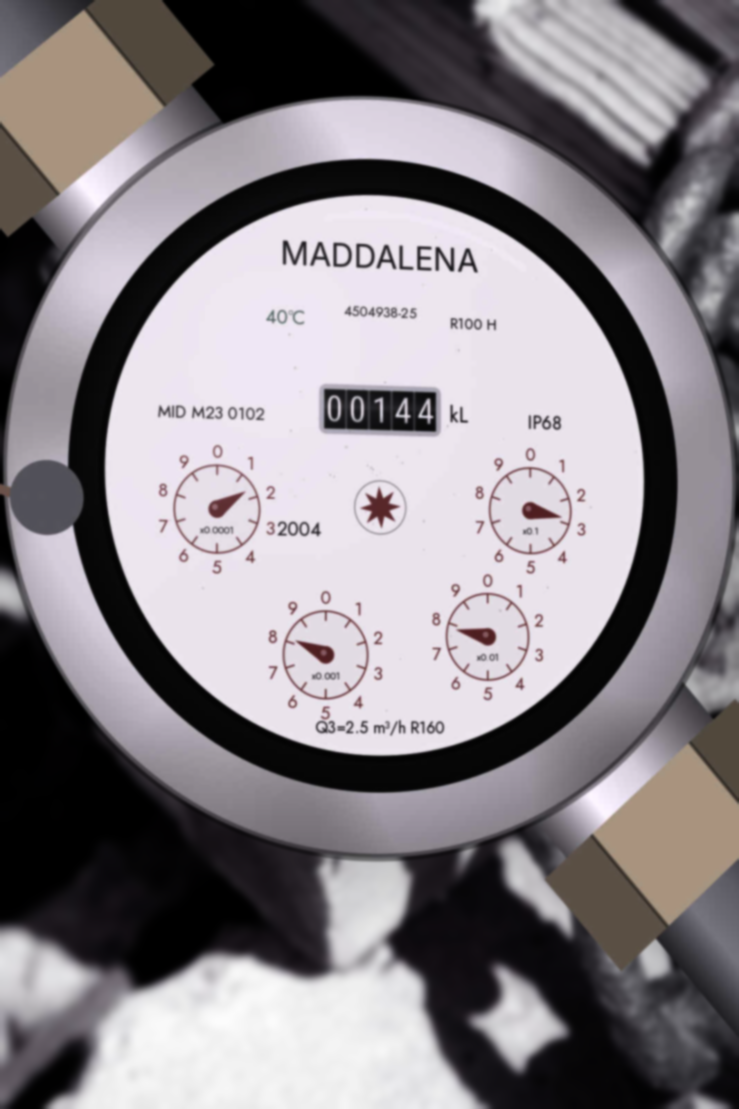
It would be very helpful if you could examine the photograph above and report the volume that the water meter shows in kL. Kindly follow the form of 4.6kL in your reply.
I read 144.2781kL
